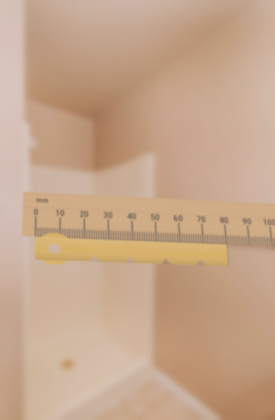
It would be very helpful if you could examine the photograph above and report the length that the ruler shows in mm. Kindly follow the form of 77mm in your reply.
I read 80mm
